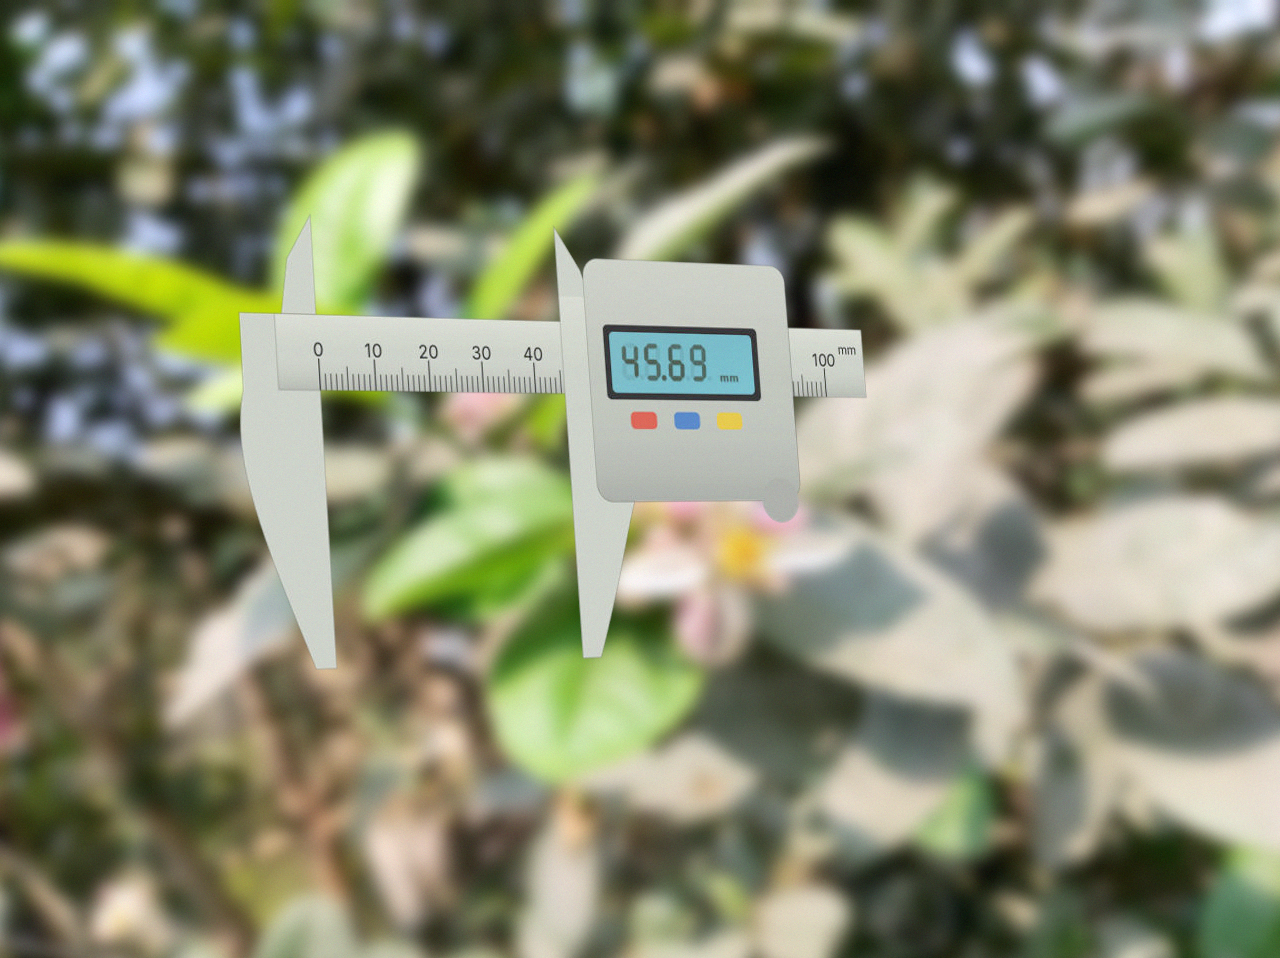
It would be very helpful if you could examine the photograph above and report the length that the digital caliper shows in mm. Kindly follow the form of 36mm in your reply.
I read 45.69mm
